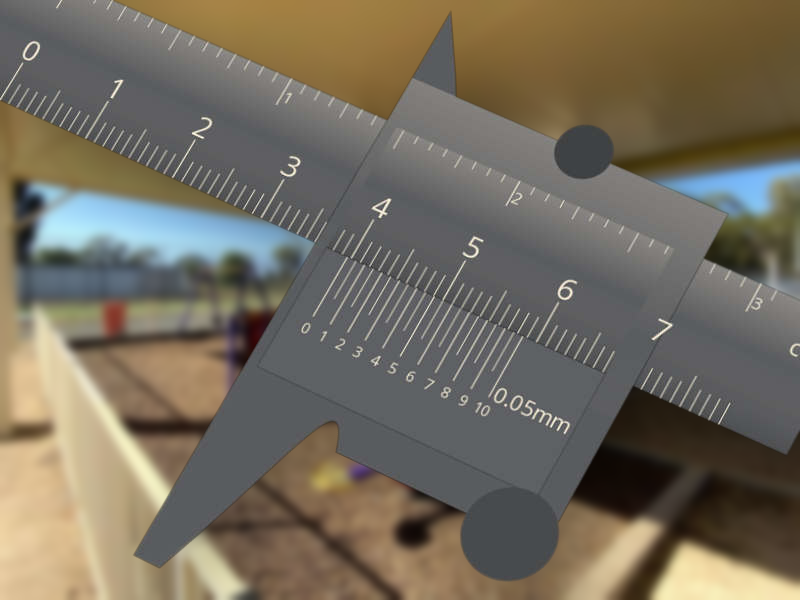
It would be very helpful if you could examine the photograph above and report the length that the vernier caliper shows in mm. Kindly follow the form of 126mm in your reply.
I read 39.6mm
